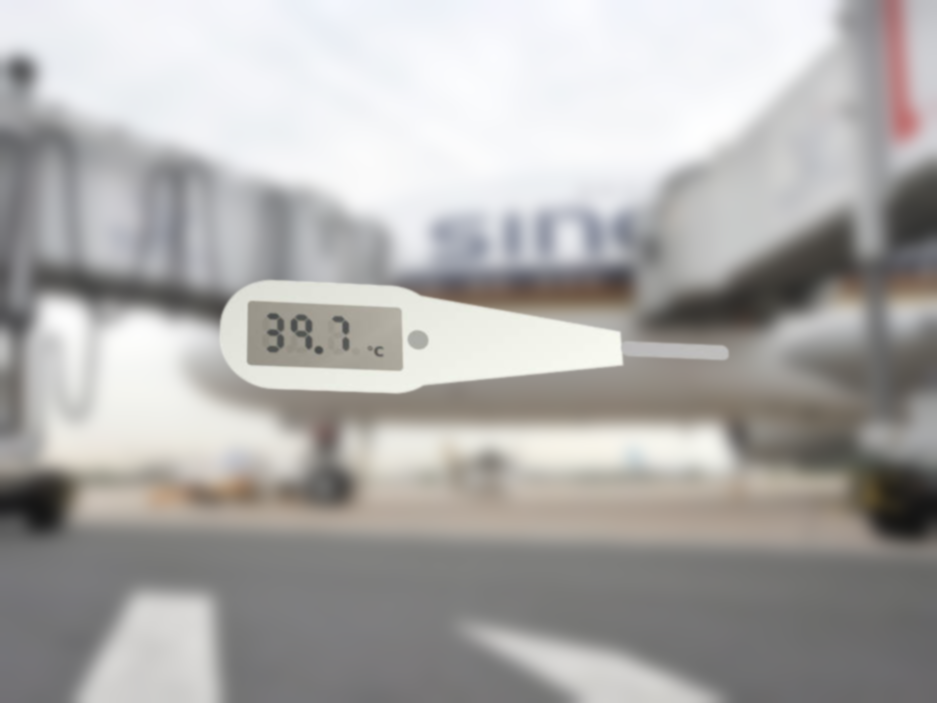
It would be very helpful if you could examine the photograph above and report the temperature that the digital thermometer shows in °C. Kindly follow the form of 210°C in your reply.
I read 39.7°C
